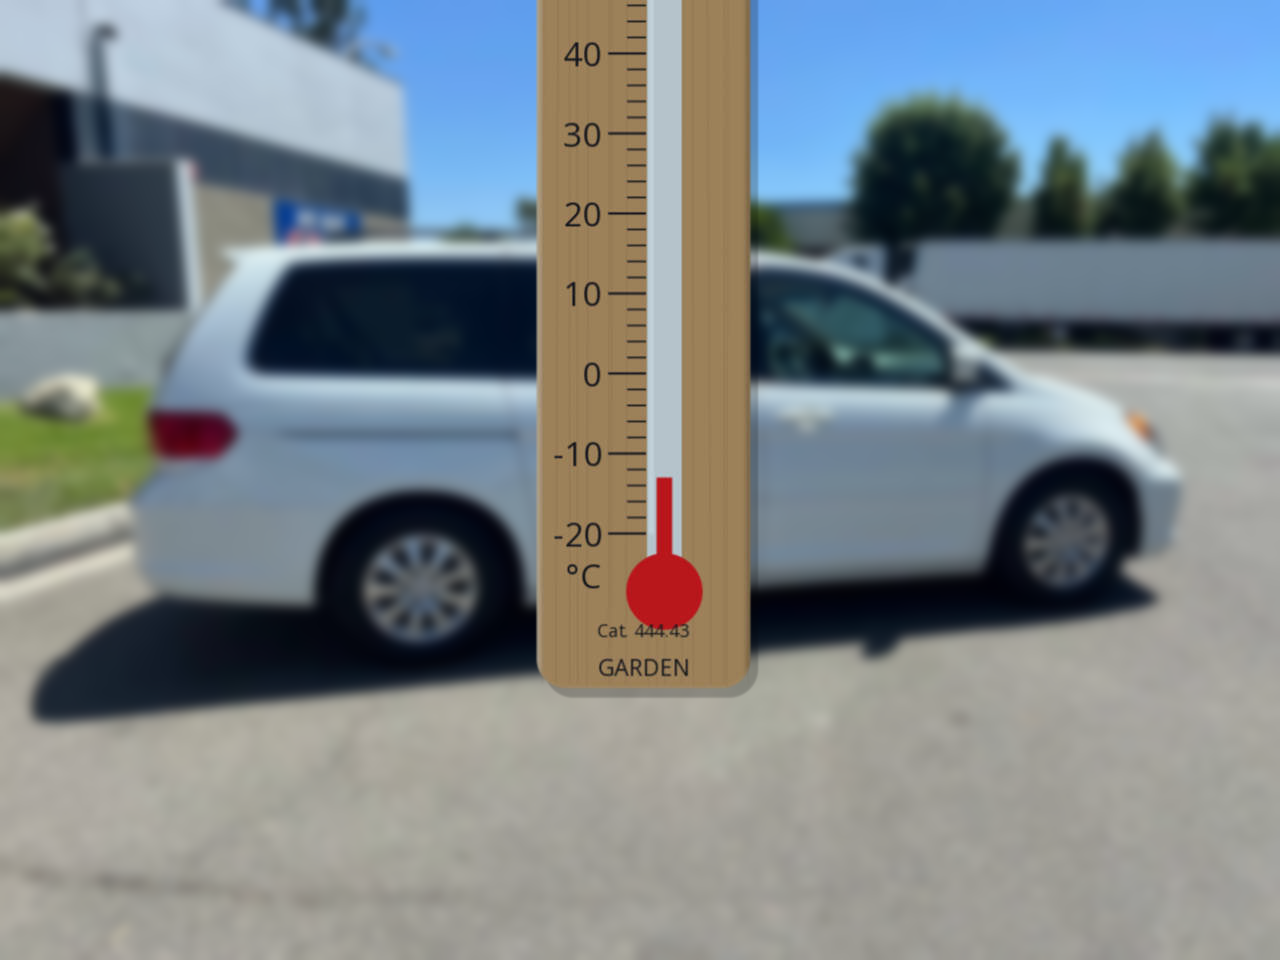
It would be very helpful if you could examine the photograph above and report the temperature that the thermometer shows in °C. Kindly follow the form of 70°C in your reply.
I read -13°C
